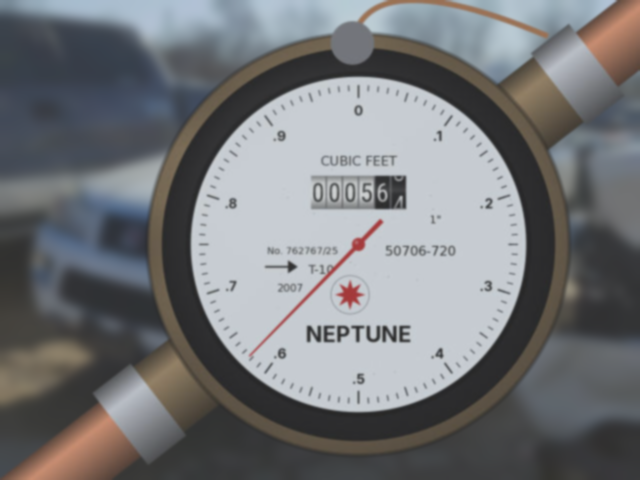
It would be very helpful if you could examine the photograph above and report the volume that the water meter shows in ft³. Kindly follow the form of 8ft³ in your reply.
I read 563.62ft³
